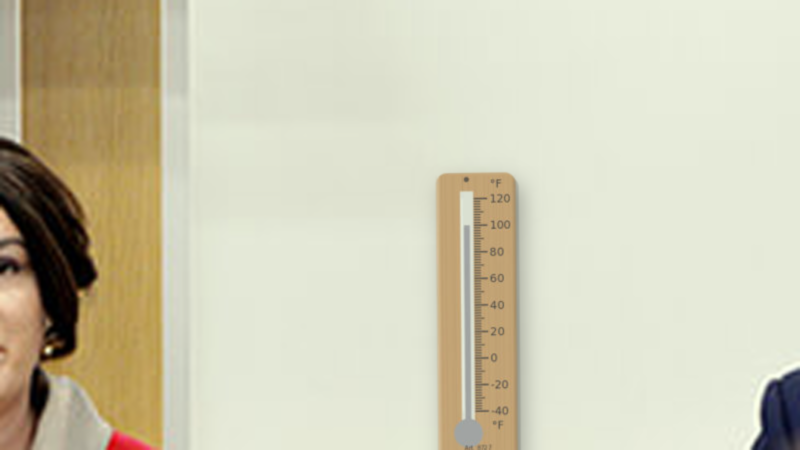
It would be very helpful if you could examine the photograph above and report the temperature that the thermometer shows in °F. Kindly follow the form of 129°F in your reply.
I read 100°F
